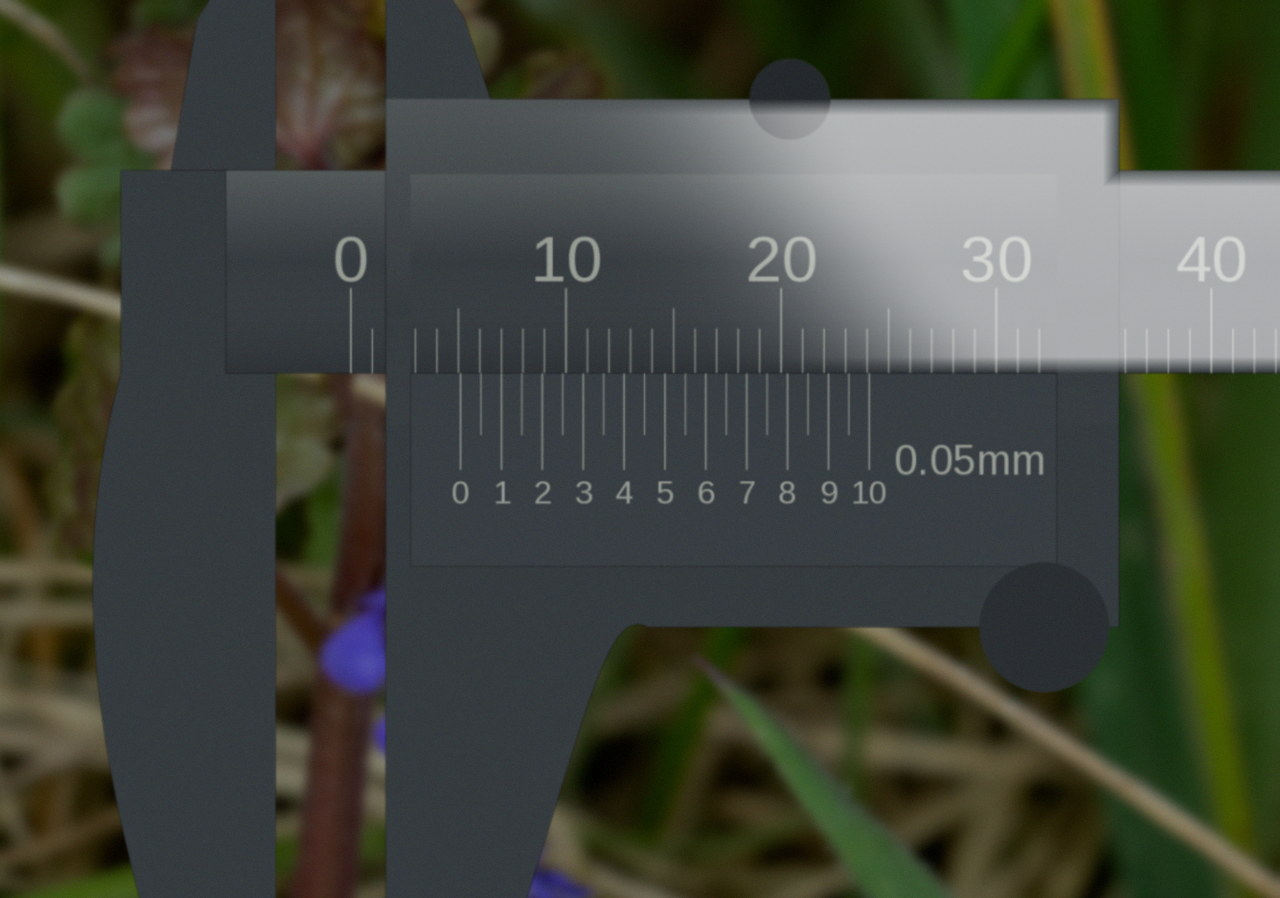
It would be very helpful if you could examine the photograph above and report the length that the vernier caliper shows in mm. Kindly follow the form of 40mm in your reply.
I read 5.1mm
